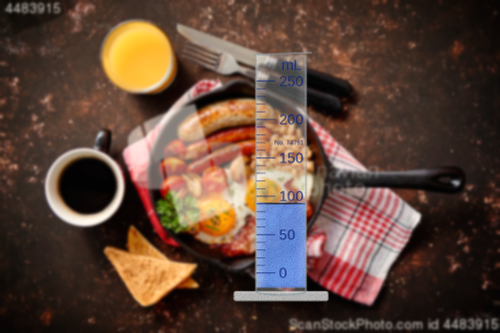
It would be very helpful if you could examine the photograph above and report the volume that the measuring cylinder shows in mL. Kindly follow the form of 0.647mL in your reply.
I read 90mL
